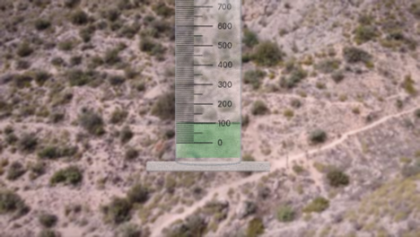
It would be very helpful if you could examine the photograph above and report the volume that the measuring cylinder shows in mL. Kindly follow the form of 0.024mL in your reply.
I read 100mL
